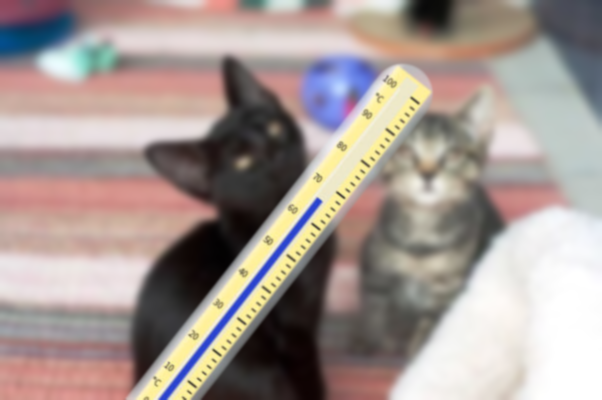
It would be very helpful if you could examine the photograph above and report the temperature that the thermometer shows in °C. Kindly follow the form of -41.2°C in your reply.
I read 66°C
